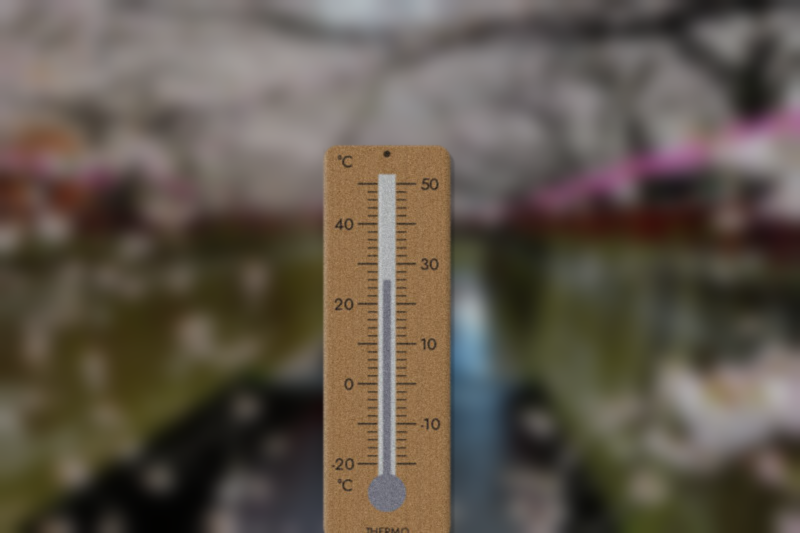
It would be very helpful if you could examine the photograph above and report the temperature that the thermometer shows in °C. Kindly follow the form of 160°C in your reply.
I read 26°C
